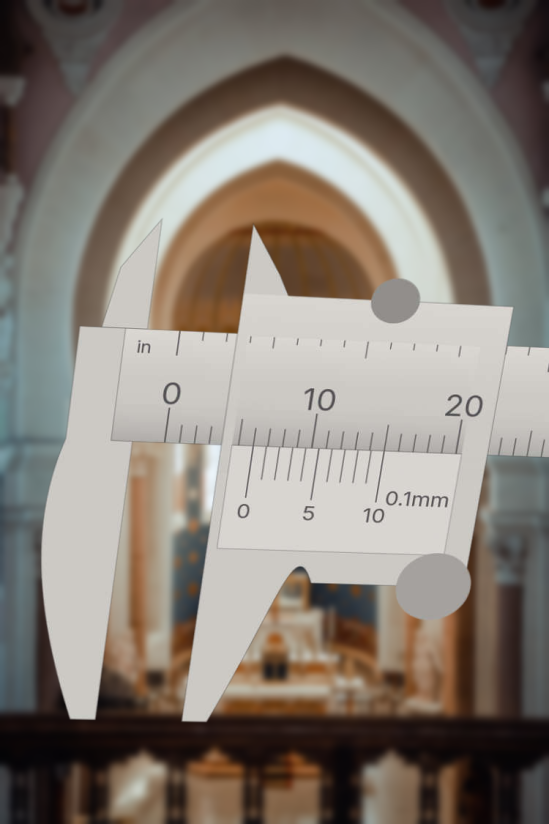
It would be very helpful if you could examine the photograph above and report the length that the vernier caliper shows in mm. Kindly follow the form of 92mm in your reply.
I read 6.0mm
